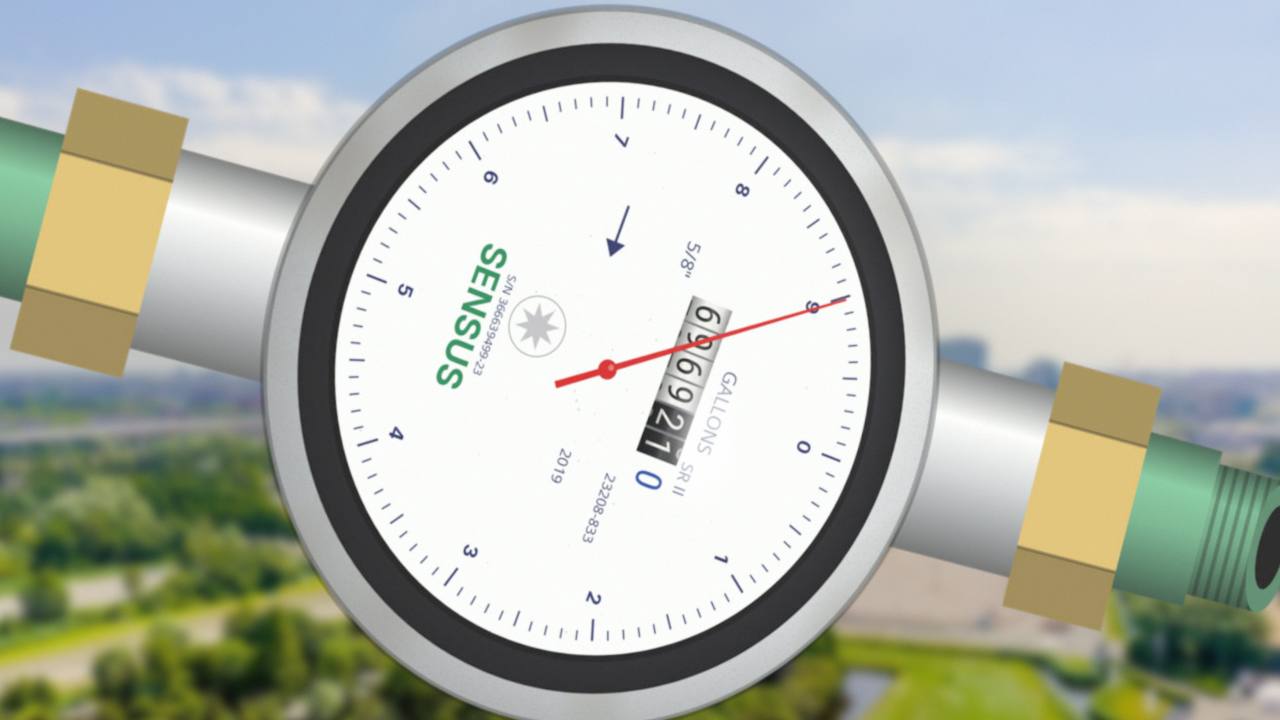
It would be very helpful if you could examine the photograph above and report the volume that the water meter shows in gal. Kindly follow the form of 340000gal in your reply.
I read 6969209.0gal
